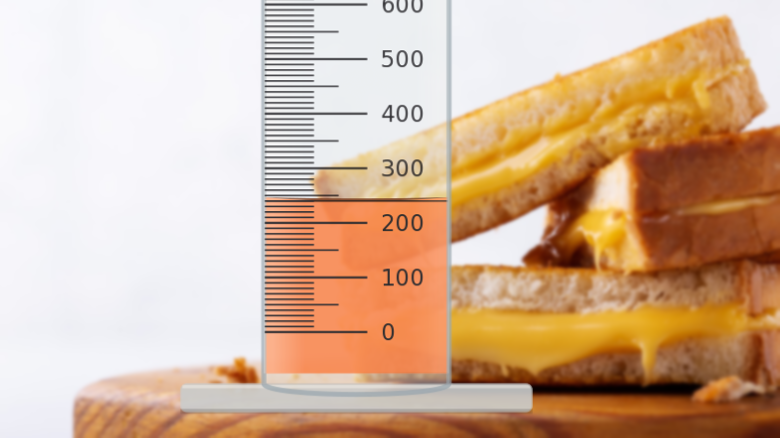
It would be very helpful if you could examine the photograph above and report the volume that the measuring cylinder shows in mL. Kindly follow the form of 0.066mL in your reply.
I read 240mL
